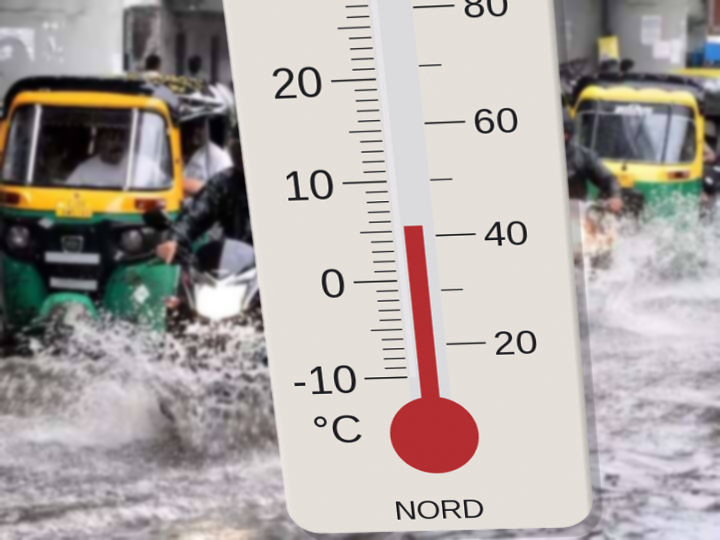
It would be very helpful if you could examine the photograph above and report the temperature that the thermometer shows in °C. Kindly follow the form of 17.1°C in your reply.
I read 5.5°C
